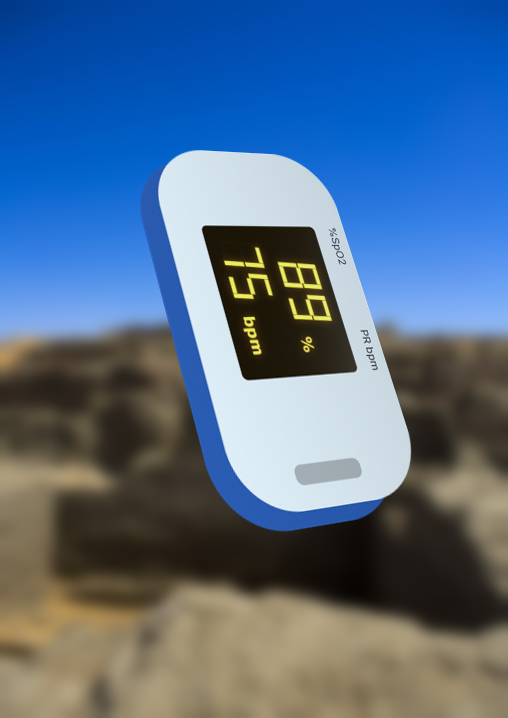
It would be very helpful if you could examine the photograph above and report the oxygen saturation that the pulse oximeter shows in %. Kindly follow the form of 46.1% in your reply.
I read 89%
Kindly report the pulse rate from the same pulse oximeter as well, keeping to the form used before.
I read 75bpm
